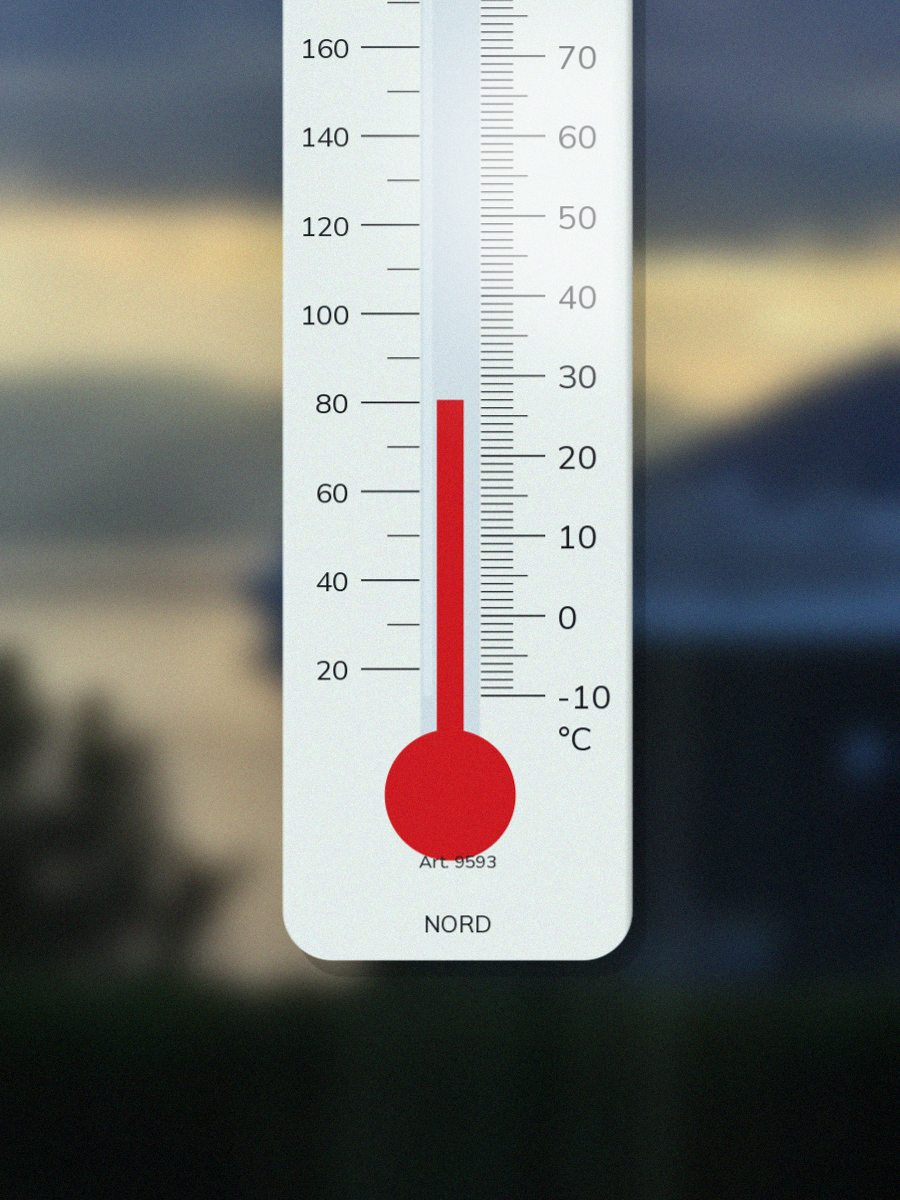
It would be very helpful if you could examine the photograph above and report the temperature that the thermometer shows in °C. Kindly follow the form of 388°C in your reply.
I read 27°C
